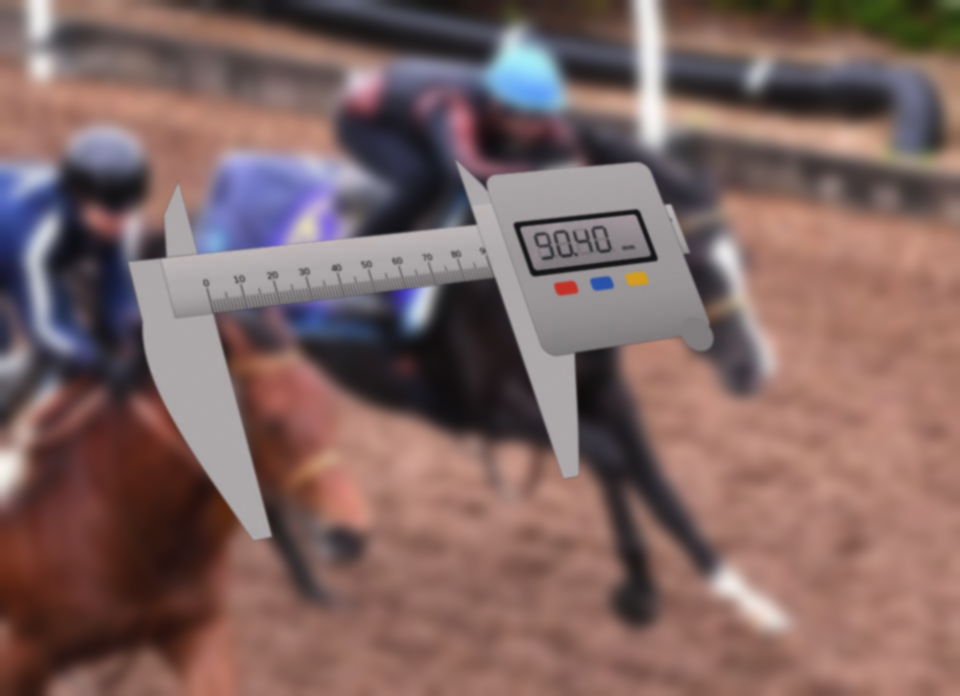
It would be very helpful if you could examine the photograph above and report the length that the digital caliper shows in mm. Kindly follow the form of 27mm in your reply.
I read 90.40mm
